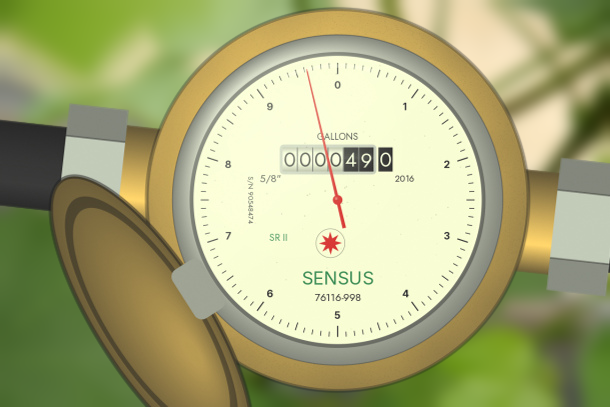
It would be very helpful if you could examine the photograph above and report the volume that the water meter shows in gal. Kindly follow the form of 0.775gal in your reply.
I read 489.6gal
